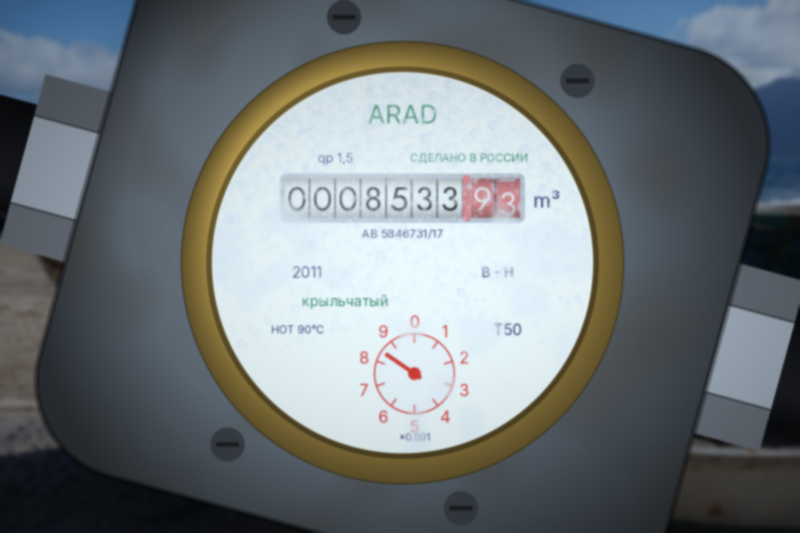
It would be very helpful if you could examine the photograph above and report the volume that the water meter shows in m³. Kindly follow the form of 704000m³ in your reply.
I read 8533.928m³
